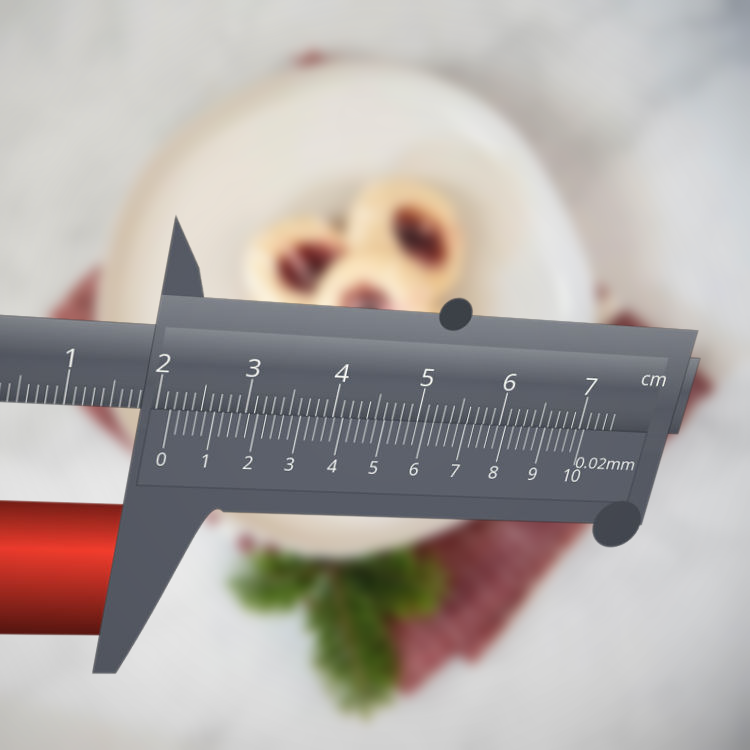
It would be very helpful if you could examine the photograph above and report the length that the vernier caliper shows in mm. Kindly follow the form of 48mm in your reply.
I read 21.6mm
